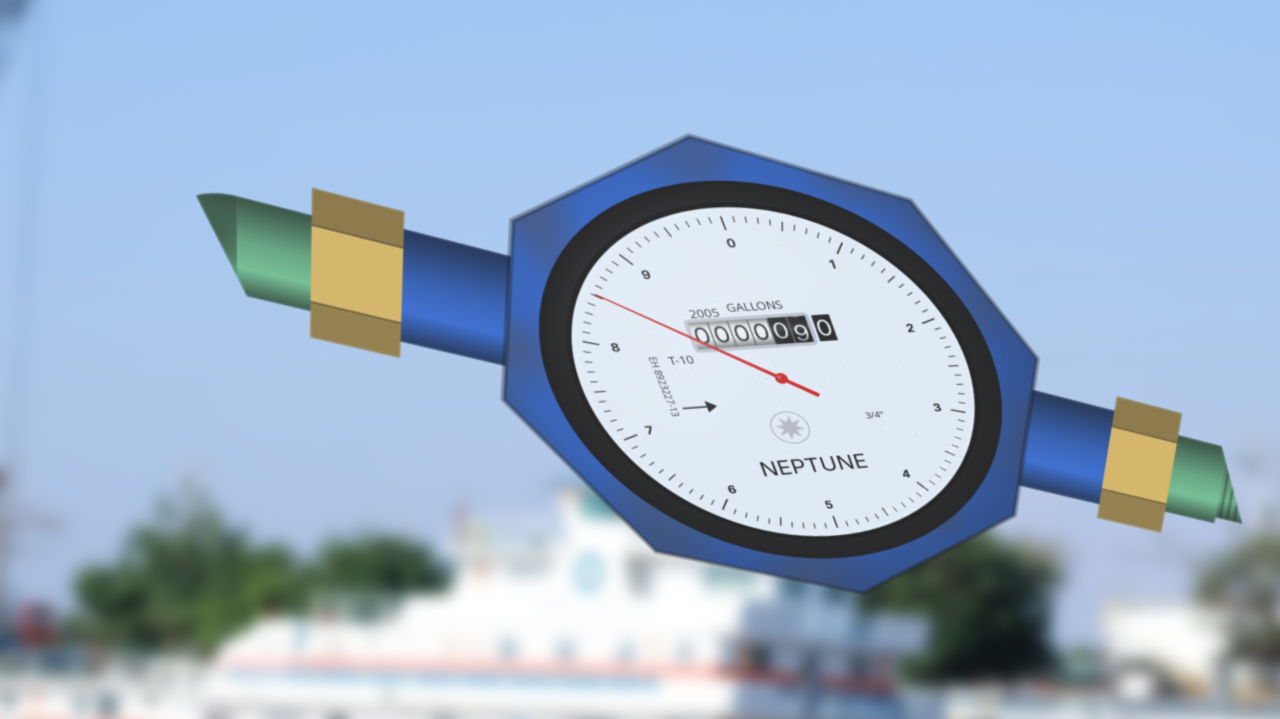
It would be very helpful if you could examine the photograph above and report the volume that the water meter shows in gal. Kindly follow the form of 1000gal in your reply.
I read 88.5gal
